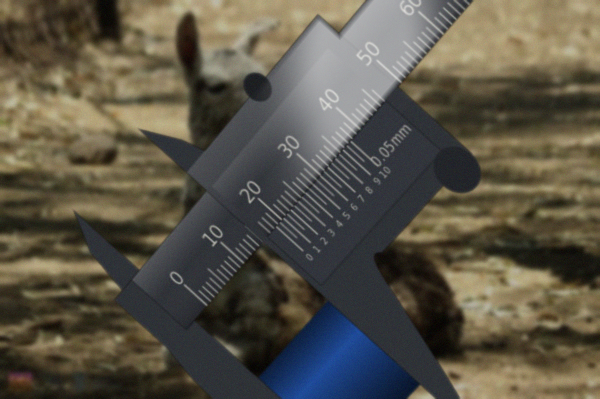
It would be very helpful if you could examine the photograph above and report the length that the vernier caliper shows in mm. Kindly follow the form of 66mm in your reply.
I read 18.5mm
